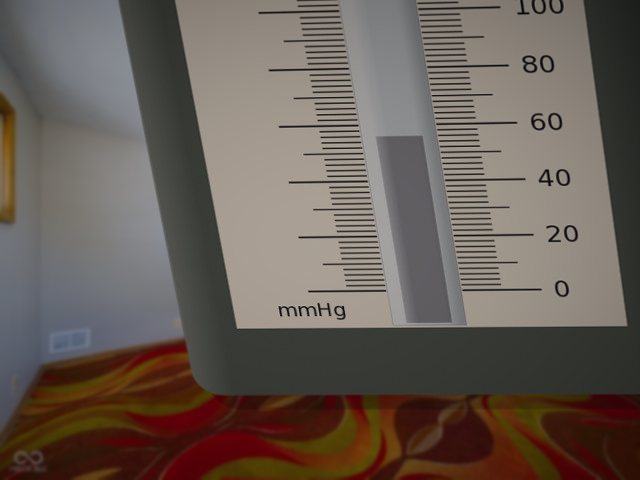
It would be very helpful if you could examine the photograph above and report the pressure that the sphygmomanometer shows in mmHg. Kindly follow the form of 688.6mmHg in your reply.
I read 56mmHg
